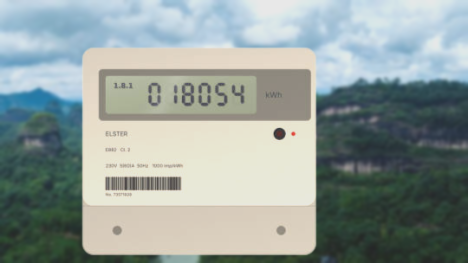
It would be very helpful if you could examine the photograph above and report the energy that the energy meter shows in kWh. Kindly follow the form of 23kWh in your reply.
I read 18054kWh
